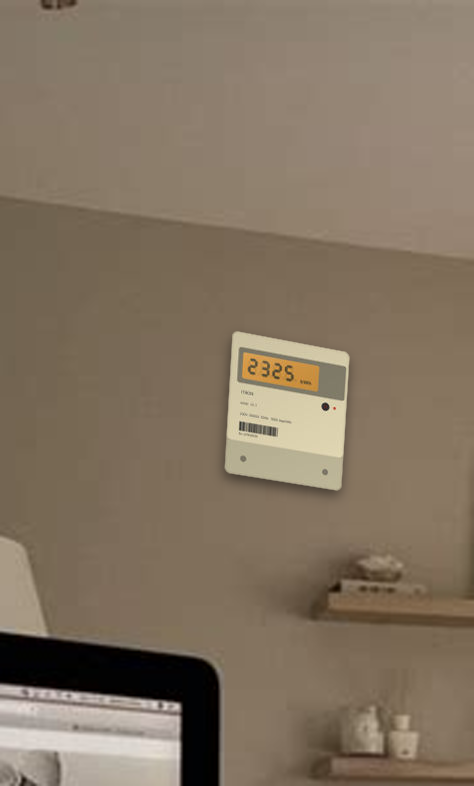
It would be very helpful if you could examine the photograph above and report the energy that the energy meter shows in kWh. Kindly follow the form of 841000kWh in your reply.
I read 2325kWh
